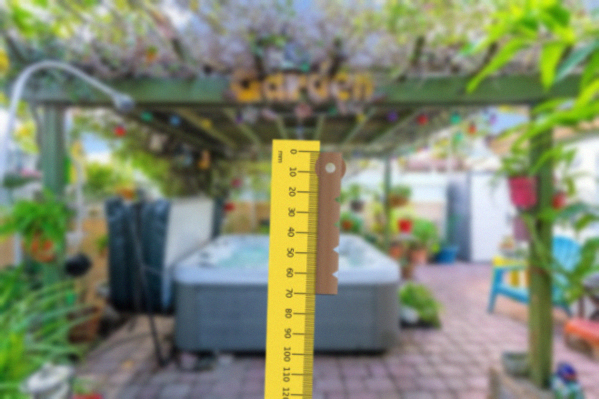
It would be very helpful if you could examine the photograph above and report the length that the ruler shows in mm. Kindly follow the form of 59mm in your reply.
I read 70mm
